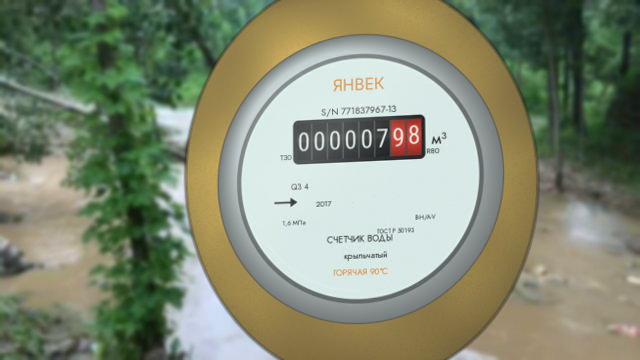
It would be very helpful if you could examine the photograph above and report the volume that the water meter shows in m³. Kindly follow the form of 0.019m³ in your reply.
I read 7.98m³
